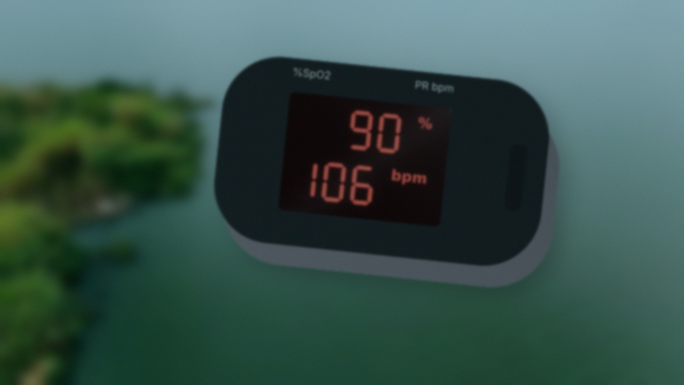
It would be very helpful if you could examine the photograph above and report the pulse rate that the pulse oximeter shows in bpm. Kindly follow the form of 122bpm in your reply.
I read 106bpm
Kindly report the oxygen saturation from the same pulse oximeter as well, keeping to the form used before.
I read 90%
